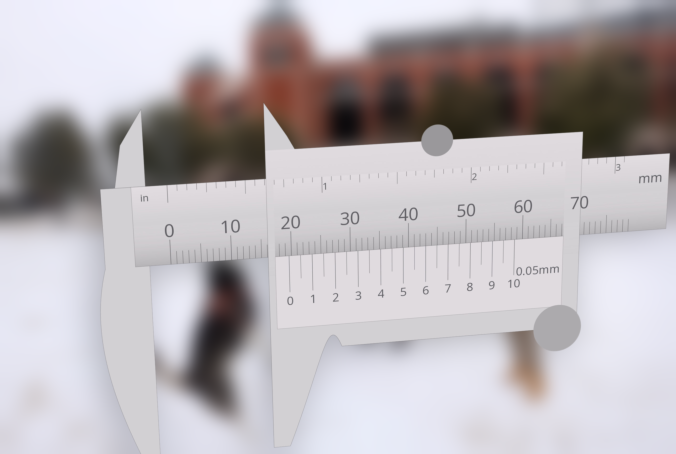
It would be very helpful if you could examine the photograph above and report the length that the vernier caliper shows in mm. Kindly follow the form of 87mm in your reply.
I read 19.6mm
